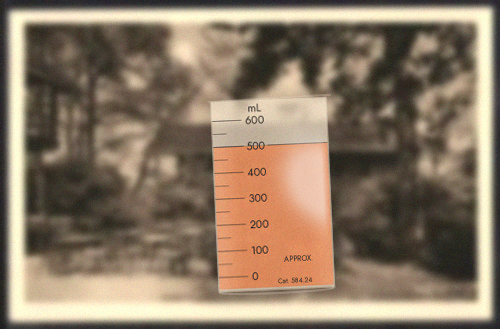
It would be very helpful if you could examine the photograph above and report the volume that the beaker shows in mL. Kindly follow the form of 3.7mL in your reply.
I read 500mL
